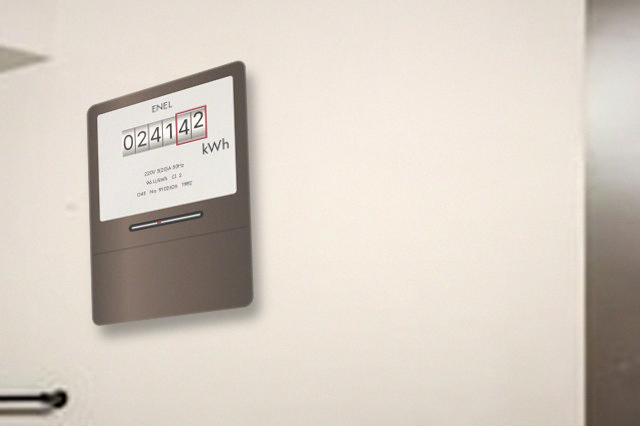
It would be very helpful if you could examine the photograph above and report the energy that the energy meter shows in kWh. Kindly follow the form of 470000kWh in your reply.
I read 241.42kWh
